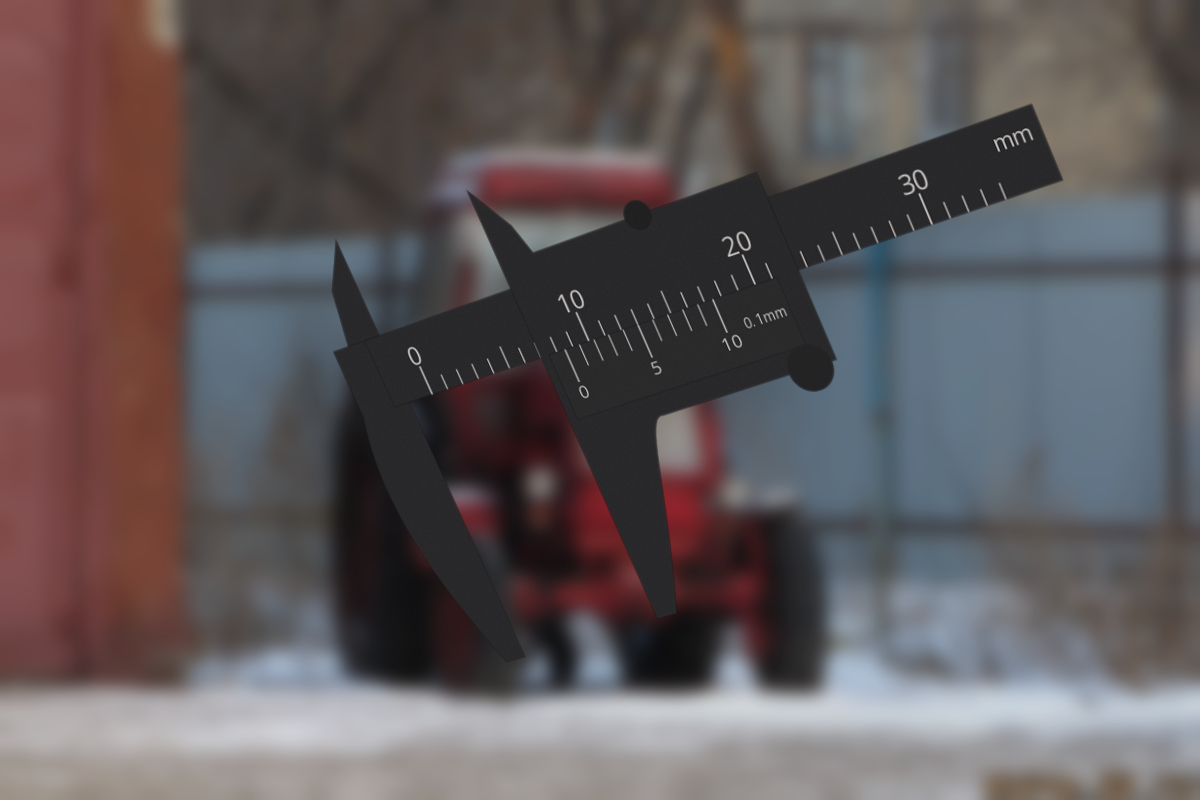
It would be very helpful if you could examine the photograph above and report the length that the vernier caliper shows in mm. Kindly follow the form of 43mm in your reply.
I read 8.5mm
